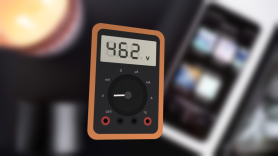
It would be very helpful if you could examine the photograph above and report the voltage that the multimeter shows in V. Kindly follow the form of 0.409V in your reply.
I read 462V
